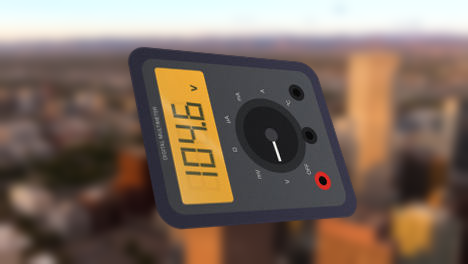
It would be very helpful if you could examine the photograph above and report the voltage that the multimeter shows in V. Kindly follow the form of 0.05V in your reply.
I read 104.6V
